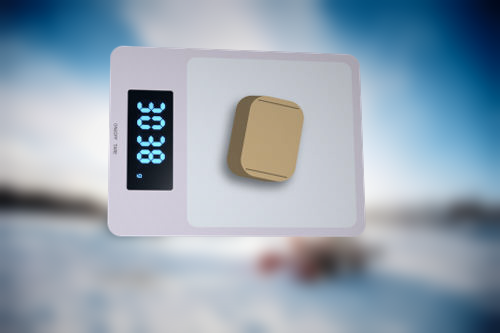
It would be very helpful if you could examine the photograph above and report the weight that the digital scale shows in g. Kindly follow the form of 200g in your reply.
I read 3038g
